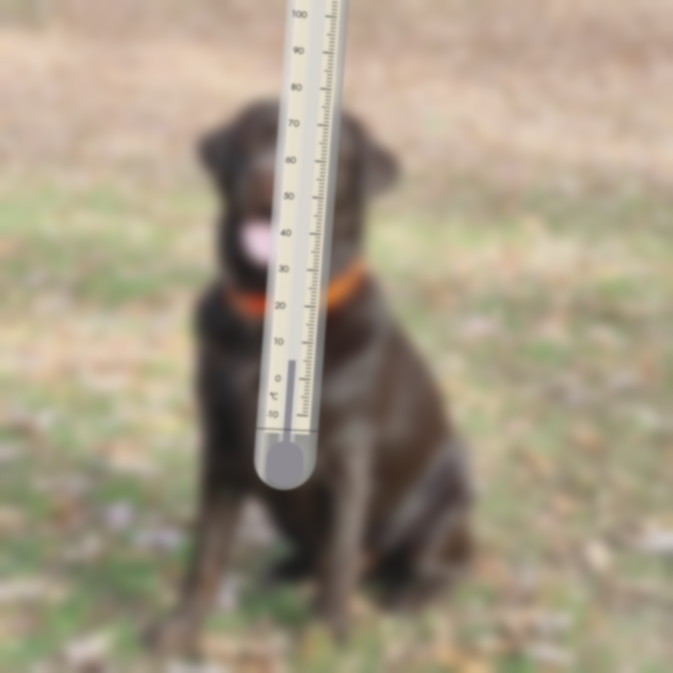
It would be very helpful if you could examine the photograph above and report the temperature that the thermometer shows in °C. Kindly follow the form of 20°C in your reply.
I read 5°C
